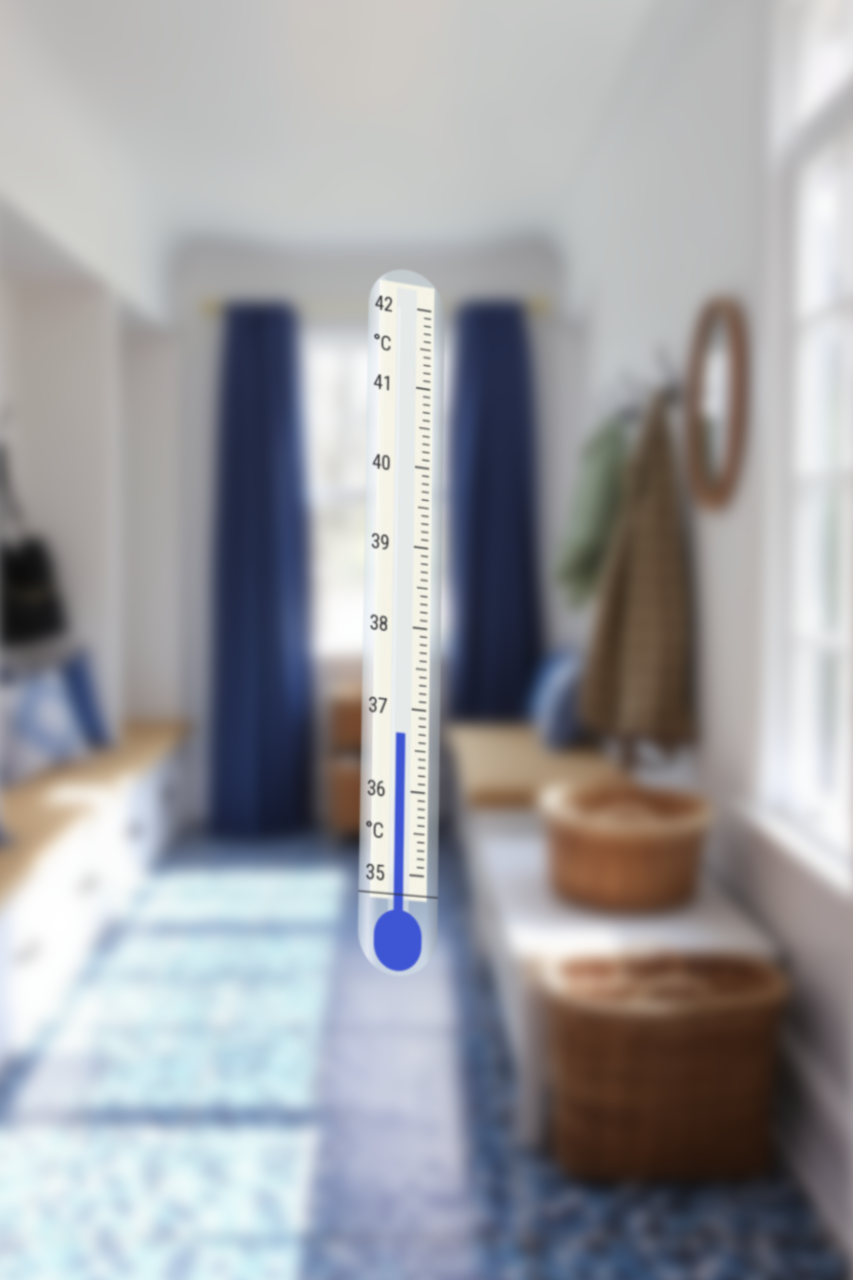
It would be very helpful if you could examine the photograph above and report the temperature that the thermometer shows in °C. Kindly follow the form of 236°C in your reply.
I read 36.7°C
